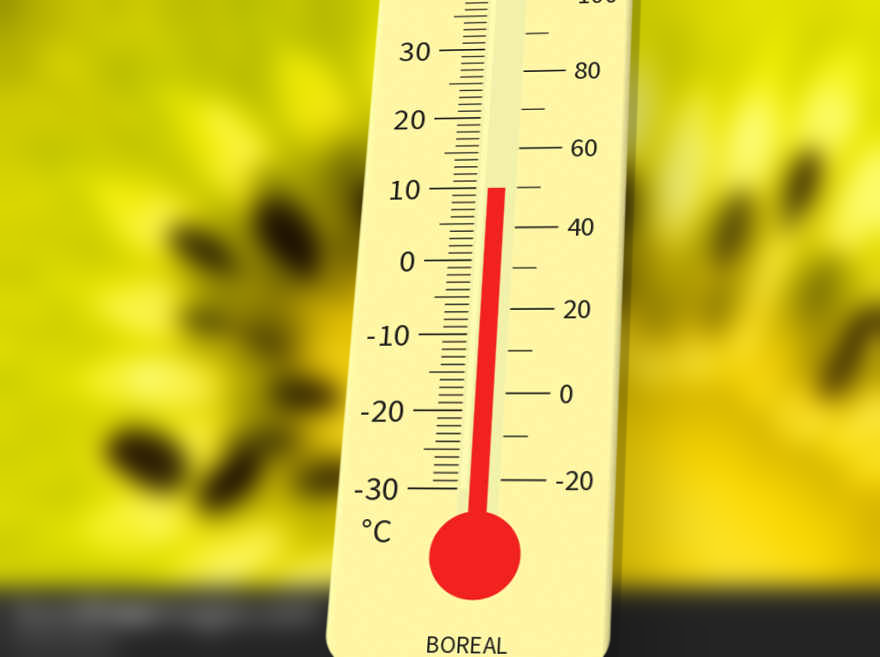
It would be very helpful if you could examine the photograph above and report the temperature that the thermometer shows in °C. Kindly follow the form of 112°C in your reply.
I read 10°C
